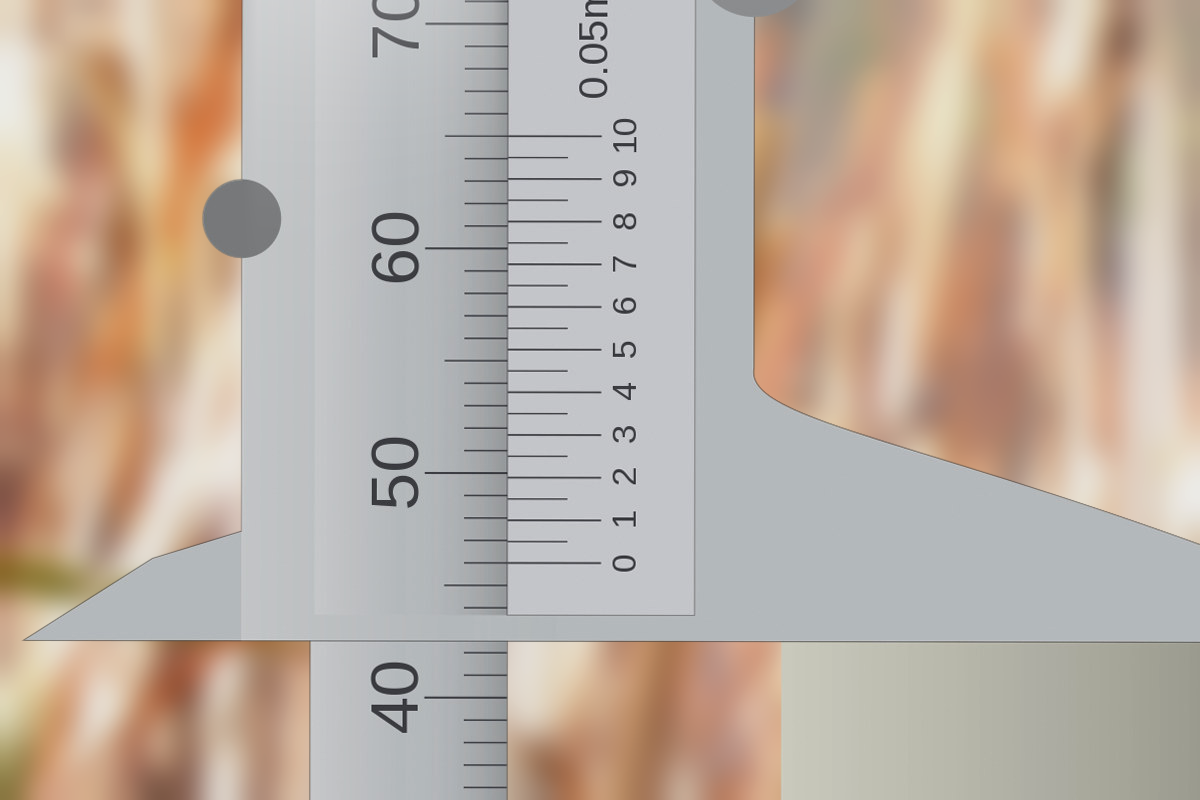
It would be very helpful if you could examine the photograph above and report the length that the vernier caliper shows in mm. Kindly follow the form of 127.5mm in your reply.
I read 46.0mm
